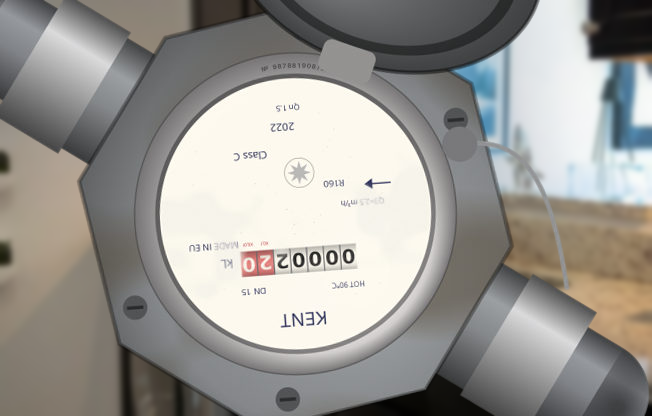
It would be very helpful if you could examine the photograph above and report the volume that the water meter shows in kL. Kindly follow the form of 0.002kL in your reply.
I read 2.20kL
